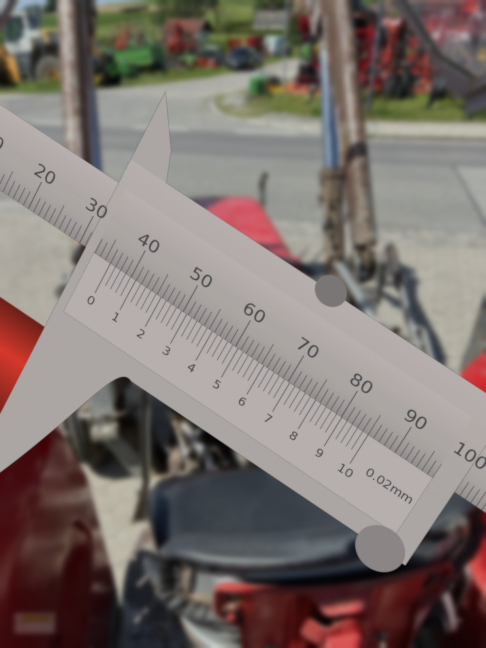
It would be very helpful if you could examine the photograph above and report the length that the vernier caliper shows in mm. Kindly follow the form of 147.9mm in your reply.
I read 36.0mm
